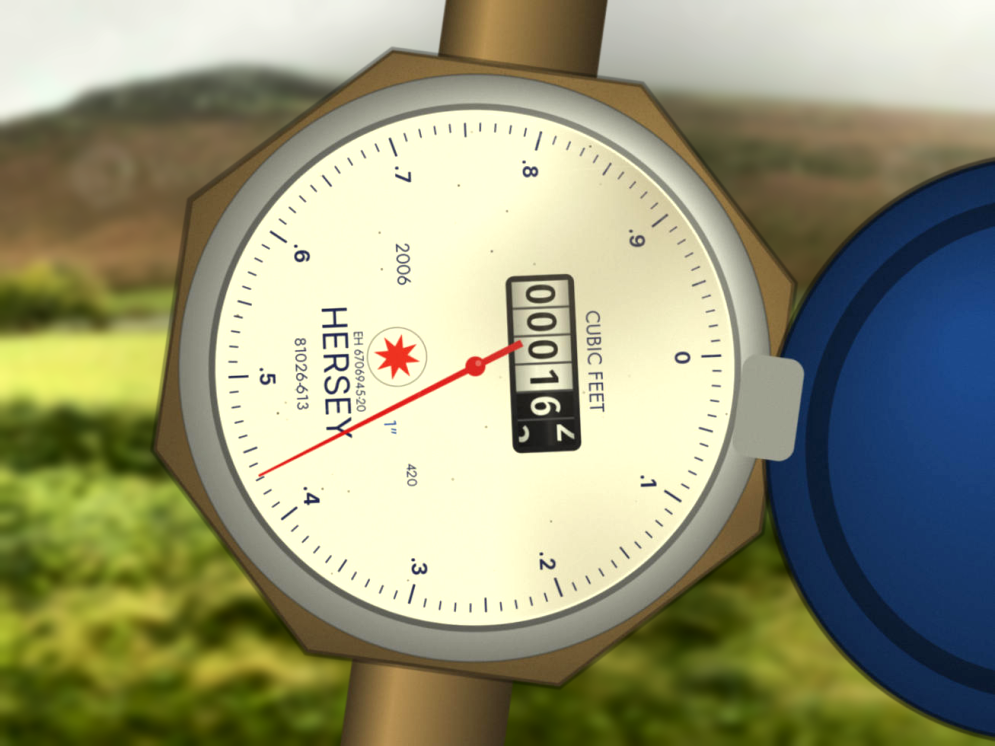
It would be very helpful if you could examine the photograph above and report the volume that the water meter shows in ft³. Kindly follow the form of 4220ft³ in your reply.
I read 162.43ft³
